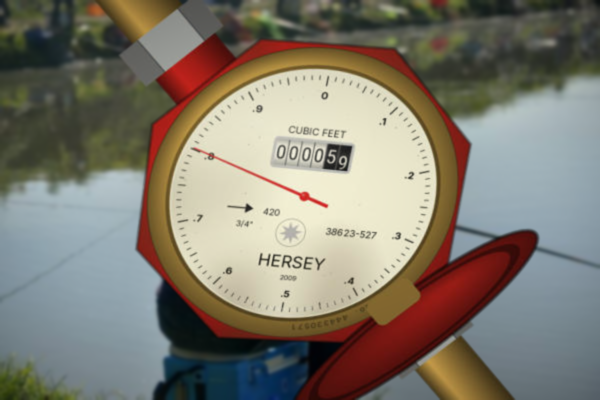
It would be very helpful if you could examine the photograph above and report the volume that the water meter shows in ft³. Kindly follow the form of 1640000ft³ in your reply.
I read 58.80ft³
